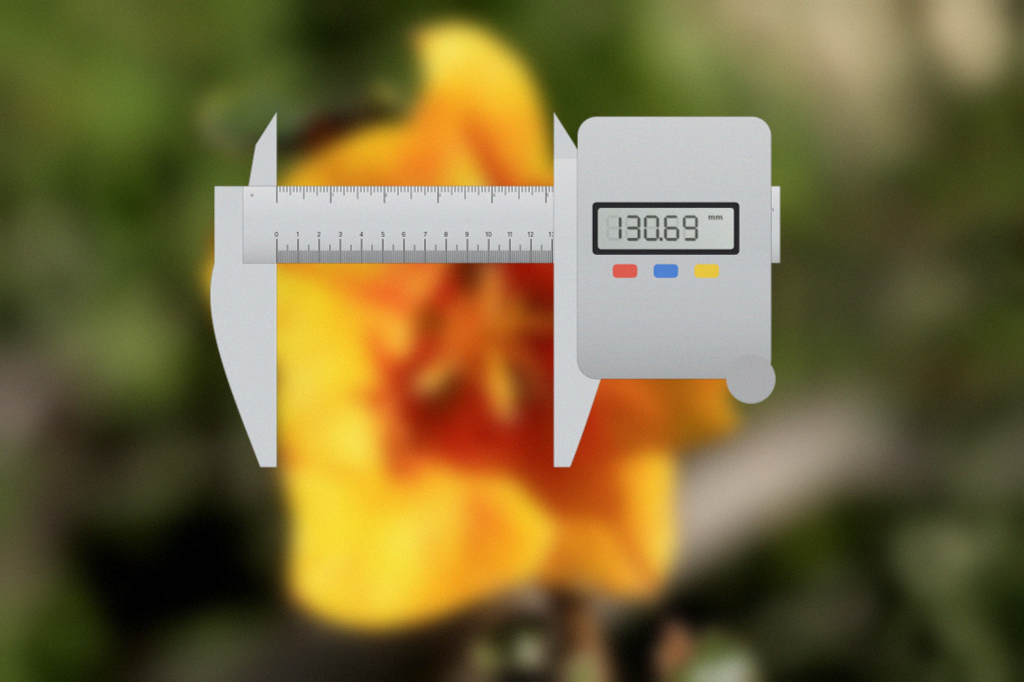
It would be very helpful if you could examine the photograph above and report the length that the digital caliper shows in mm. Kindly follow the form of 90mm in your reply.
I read 130.69mm
